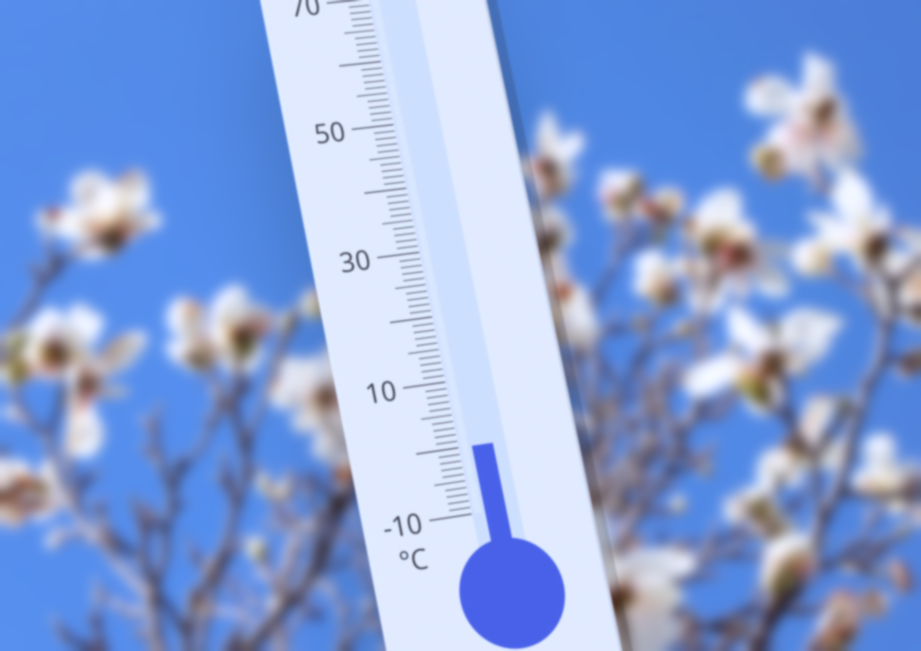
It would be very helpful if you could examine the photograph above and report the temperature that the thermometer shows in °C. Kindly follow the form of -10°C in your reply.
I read 0°C
